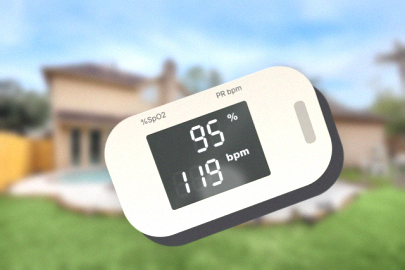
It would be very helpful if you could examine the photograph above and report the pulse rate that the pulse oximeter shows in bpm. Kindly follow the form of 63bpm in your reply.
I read 119bpm
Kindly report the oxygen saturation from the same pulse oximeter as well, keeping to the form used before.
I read 95%
